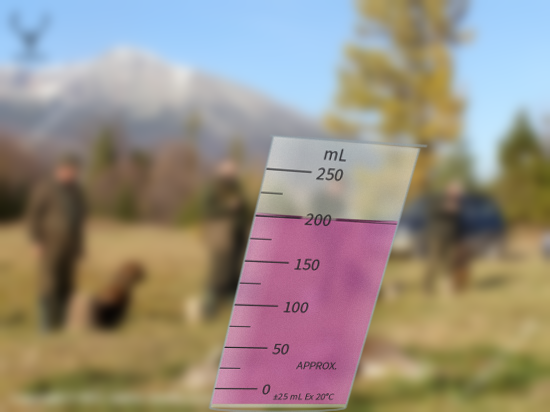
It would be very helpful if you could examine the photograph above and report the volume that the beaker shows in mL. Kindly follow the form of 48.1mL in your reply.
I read 200mL
